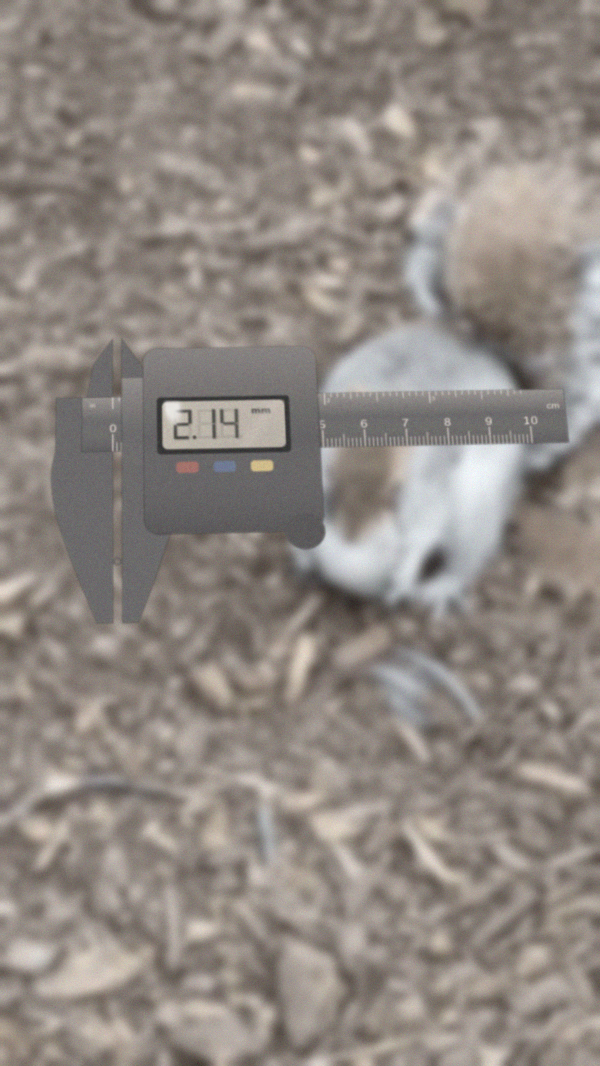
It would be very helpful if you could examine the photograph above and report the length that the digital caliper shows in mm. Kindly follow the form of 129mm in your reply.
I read 2.14mm
